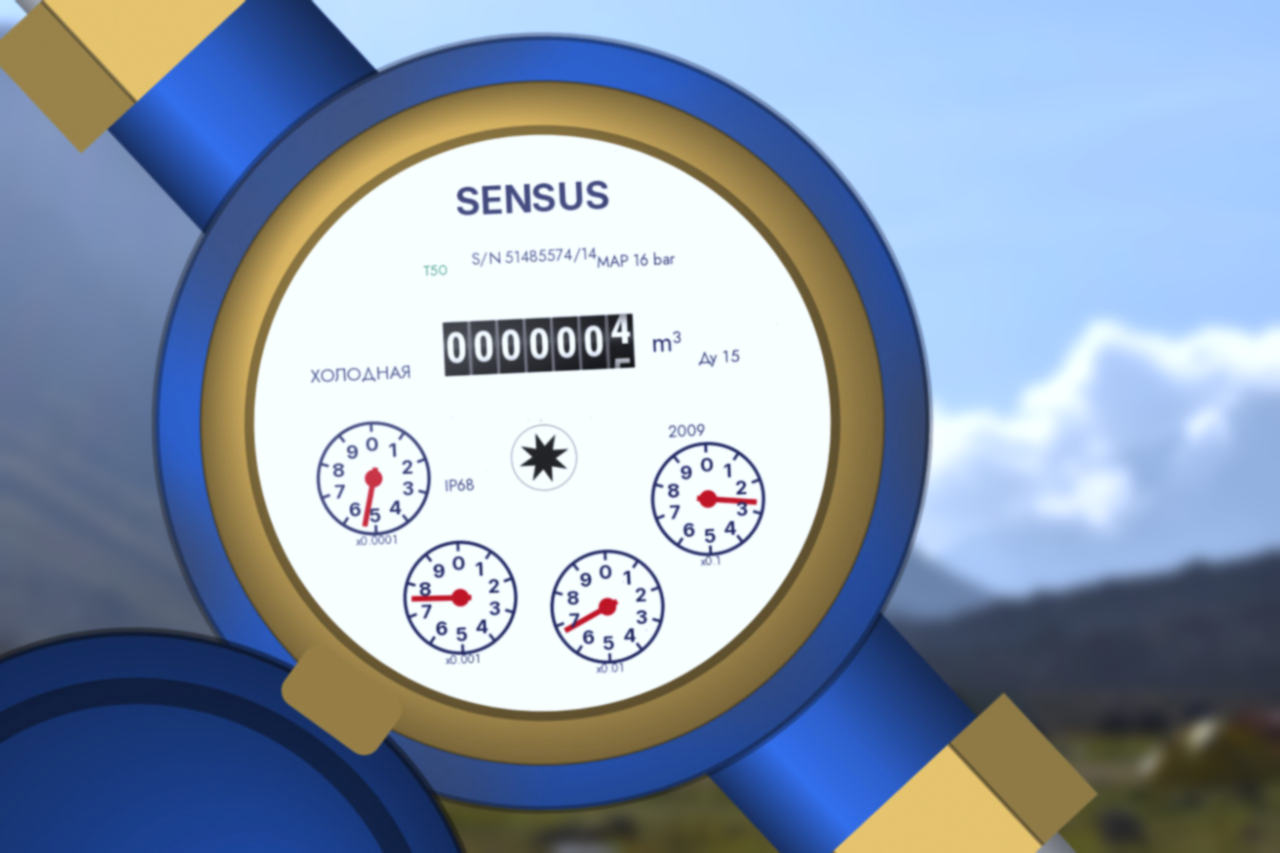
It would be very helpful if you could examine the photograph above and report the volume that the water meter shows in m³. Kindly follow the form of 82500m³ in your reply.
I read 4.2675m³
